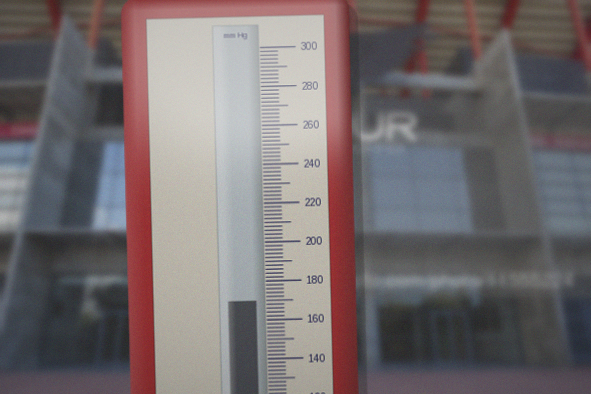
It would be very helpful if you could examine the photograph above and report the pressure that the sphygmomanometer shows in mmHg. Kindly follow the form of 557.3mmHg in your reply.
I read 170mmHg
